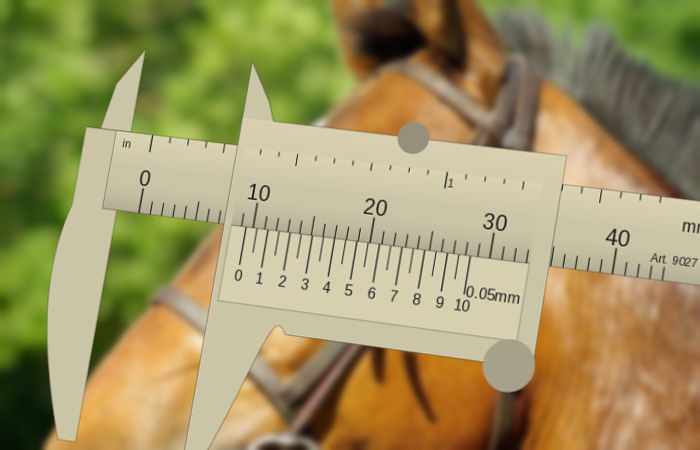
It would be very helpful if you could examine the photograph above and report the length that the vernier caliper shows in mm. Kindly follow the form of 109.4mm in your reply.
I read 9.4mm
